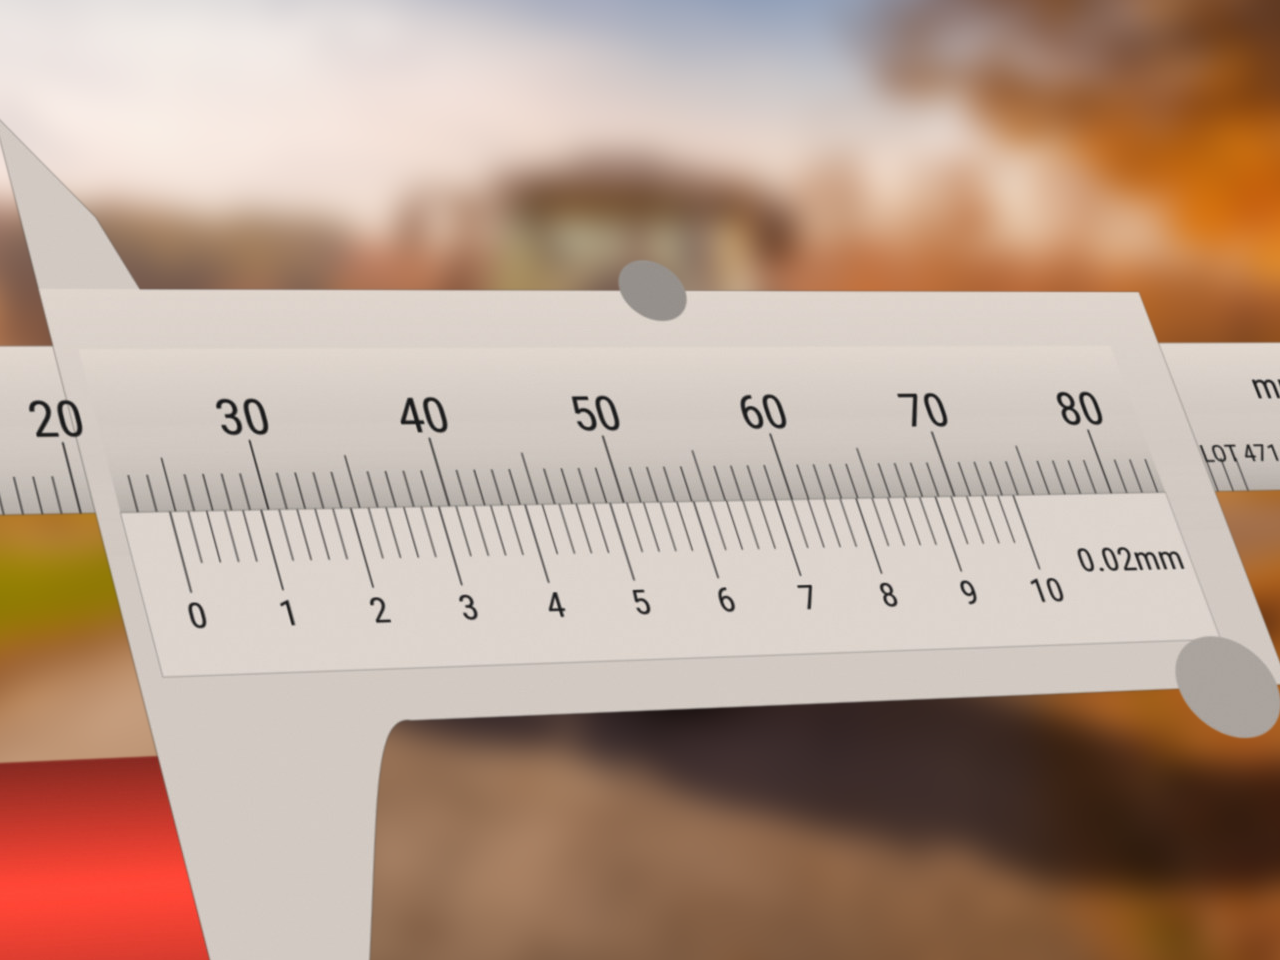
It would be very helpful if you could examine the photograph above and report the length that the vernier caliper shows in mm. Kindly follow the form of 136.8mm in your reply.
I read 24.7mm
